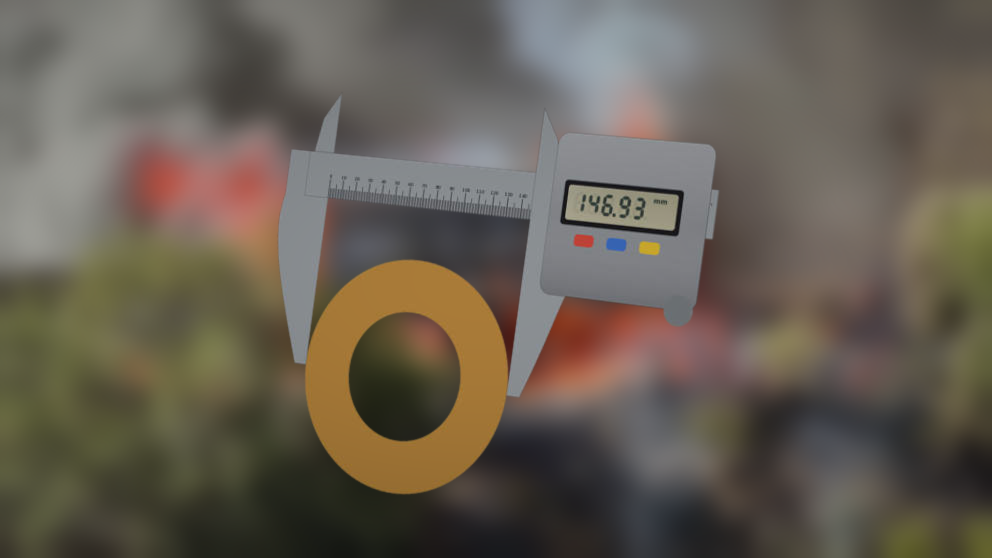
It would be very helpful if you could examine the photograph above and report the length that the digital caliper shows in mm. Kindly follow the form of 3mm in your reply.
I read 146.93mm
